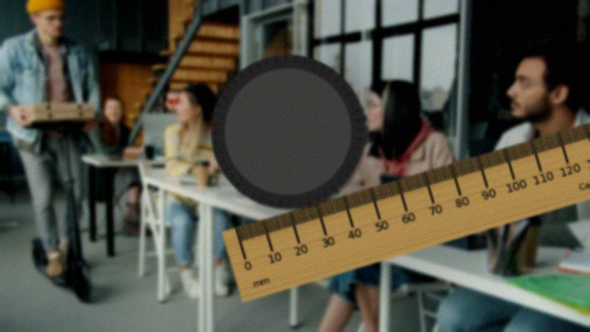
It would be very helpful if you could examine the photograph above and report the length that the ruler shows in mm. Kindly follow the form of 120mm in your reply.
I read 55mm
